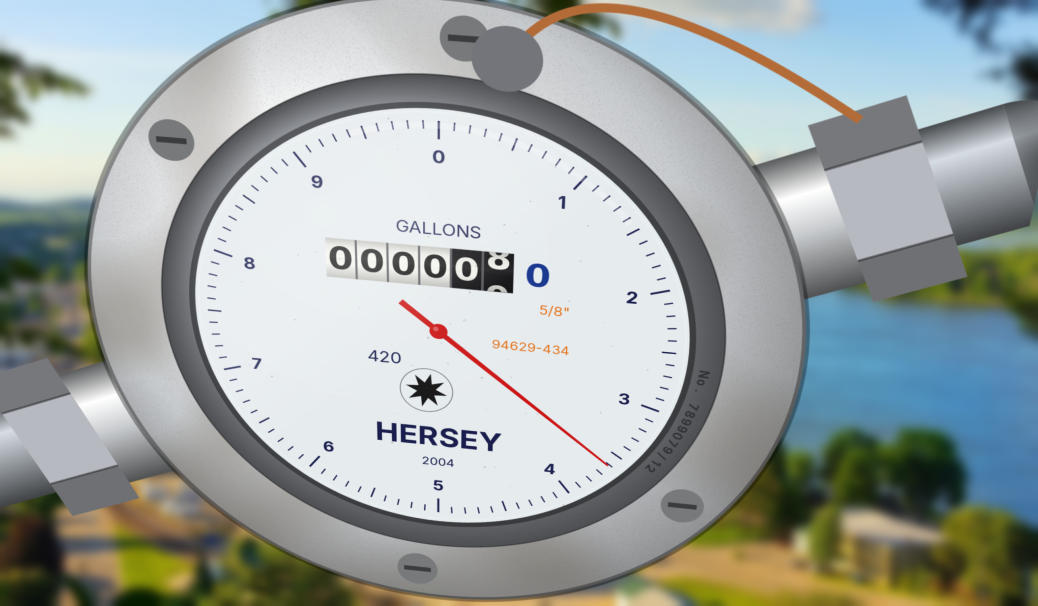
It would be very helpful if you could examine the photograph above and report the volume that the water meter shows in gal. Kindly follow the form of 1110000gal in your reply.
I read 83.6gal
